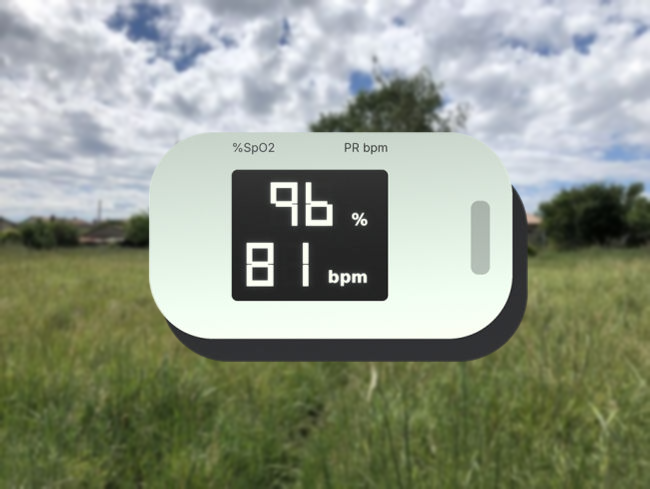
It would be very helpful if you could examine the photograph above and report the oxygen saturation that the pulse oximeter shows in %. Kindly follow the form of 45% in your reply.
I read 96%
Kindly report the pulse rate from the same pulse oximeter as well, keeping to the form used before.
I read 81bpm
